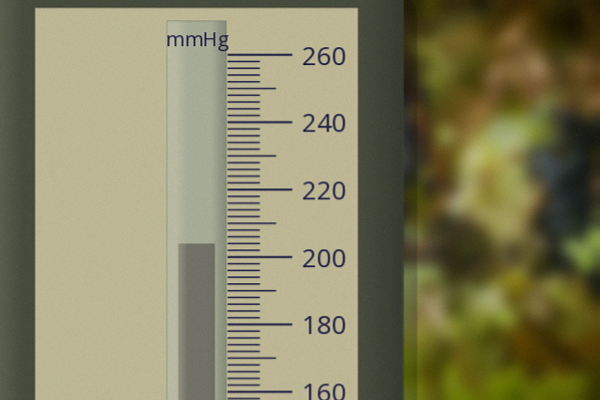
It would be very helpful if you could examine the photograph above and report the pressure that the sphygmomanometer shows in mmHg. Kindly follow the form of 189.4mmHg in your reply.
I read 204mmHg
